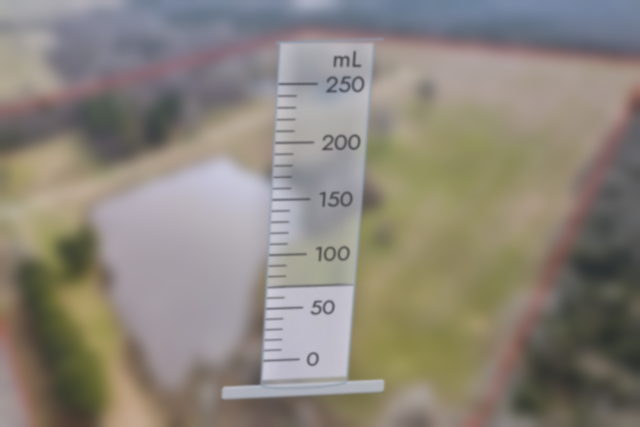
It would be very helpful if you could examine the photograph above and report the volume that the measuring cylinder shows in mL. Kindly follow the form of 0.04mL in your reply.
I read 70mL
